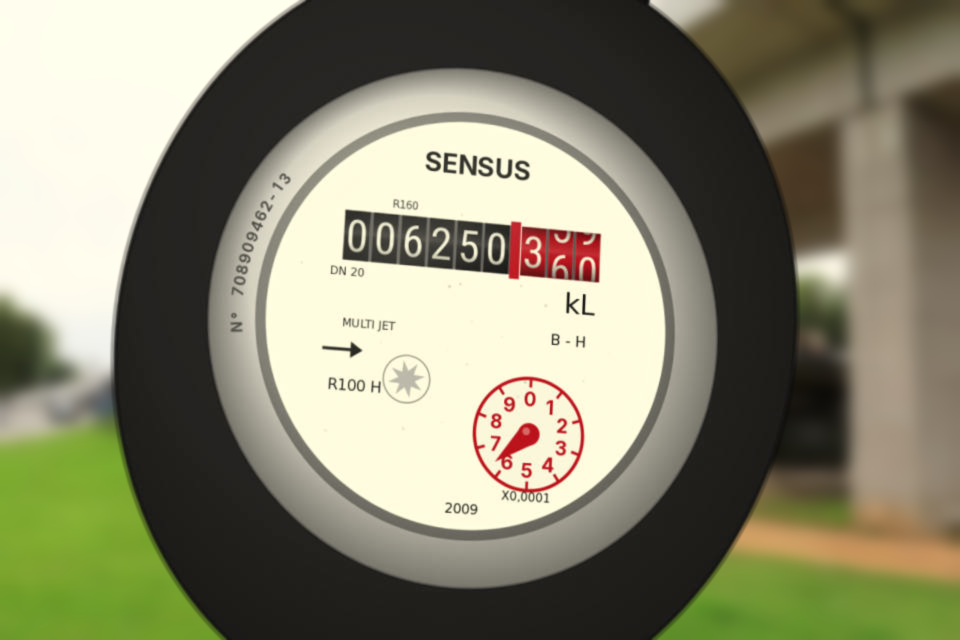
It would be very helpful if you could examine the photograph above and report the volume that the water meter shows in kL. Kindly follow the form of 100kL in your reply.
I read 6250.3596kL
